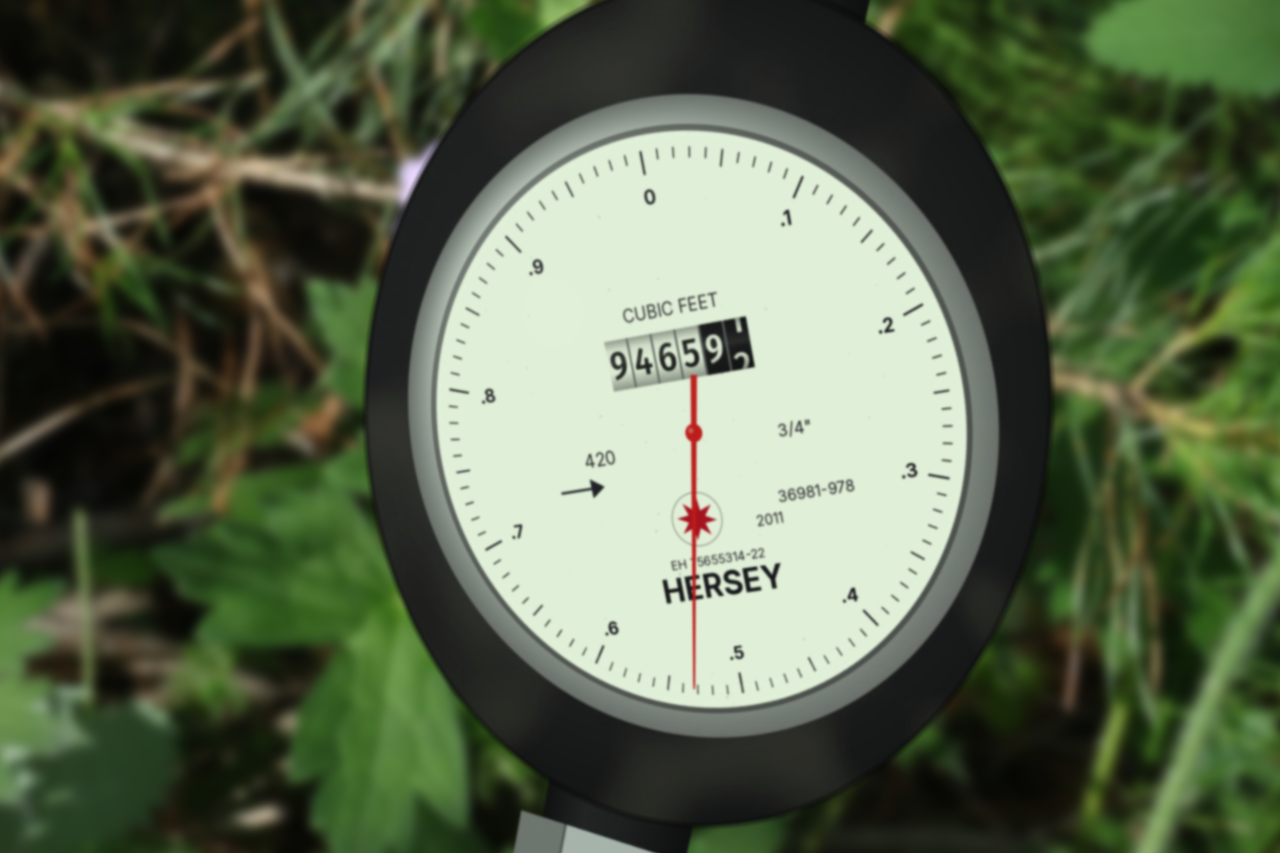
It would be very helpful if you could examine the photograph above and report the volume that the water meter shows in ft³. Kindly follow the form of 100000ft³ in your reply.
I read 946591.53ft³
